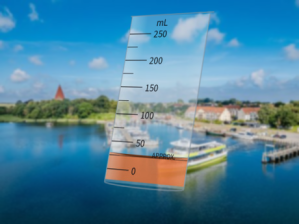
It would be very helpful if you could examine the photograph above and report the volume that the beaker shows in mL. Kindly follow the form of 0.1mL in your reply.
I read 25mL
